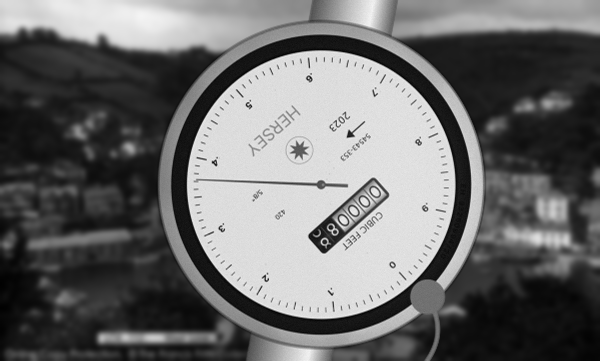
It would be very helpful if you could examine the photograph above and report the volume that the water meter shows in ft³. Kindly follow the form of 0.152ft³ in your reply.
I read 88.37ft³
